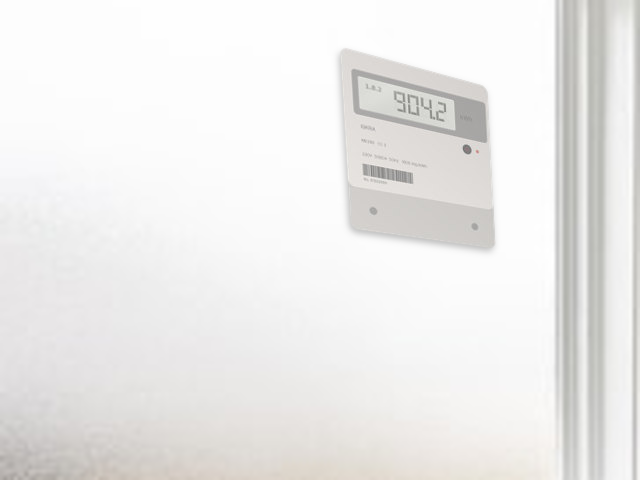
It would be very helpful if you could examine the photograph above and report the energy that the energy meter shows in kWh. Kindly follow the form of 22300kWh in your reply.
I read 904.2kWh
